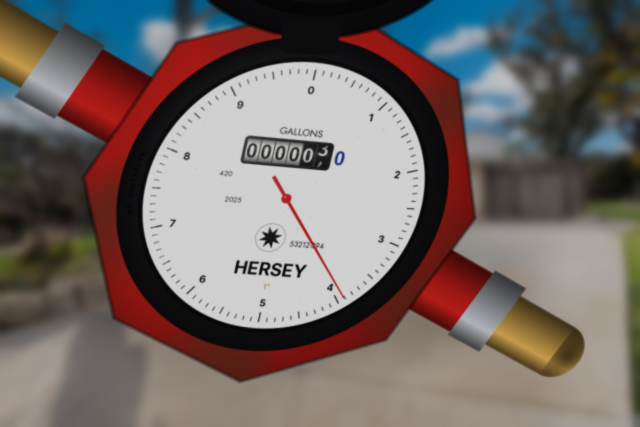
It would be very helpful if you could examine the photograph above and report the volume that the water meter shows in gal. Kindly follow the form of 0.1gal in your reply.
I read 33.9gal
